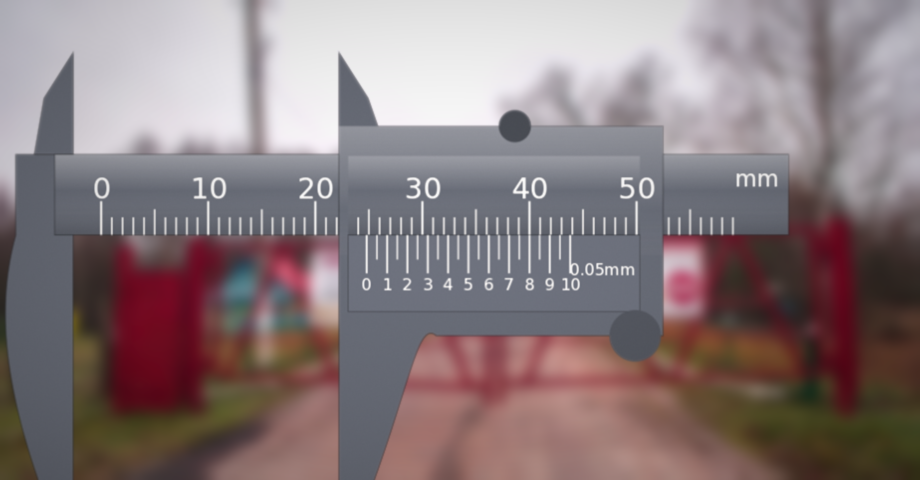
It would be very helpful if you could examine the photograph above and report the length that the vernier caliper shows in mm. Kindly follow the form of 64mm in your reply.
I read 24.8mm
